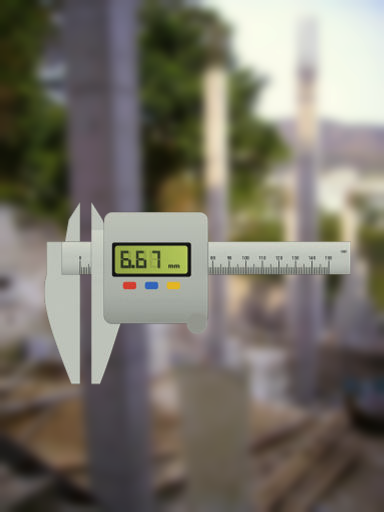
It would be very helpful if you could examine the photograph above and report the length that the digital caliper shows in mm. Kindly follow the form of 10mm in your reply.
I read 6.67mm
